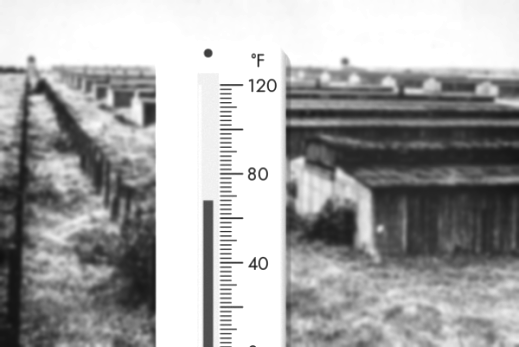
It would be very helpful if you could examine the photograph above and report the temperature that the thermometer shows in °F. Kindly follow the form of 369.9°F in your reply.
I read 68°F
